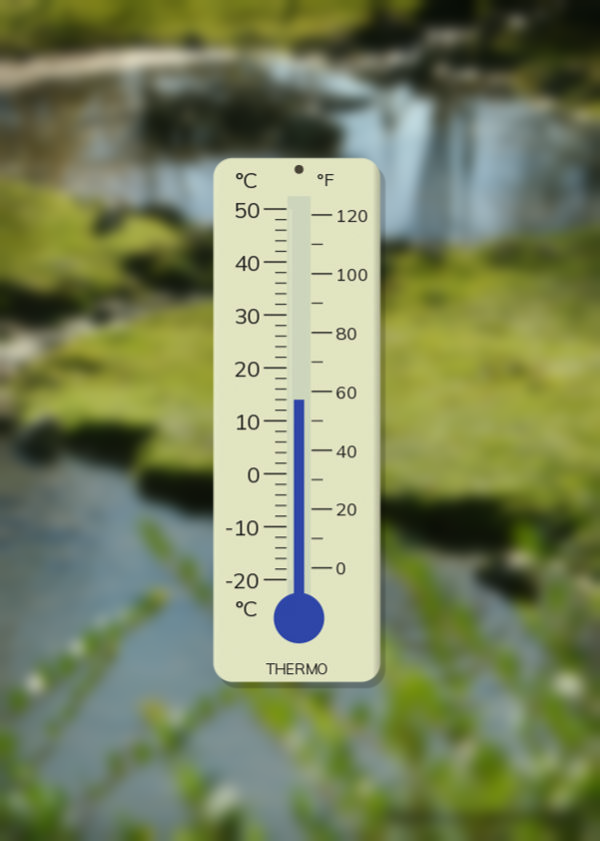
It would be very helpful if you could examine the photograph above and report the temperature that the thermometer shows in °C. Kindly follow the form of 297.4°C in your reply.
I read 14°C
